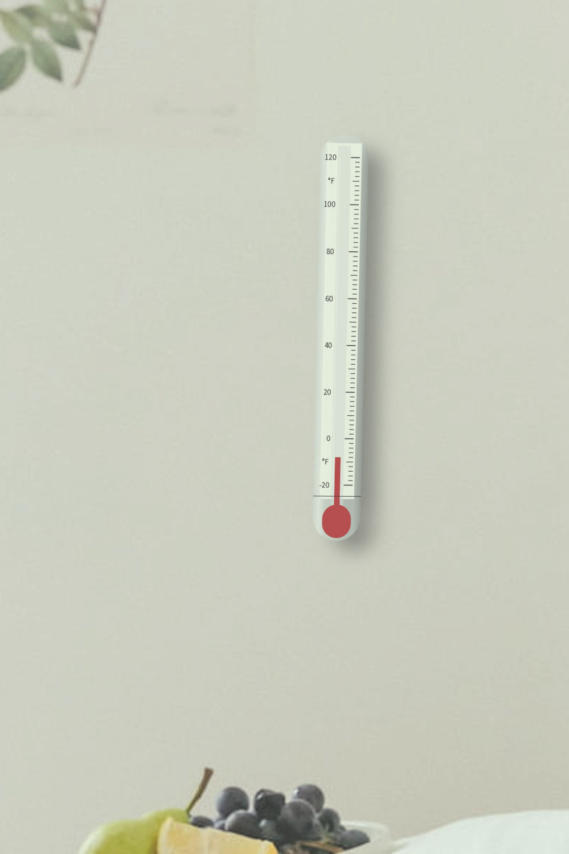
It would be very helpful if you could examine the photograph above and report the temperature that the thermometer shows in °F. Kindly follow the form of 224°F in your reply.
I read -8°F
